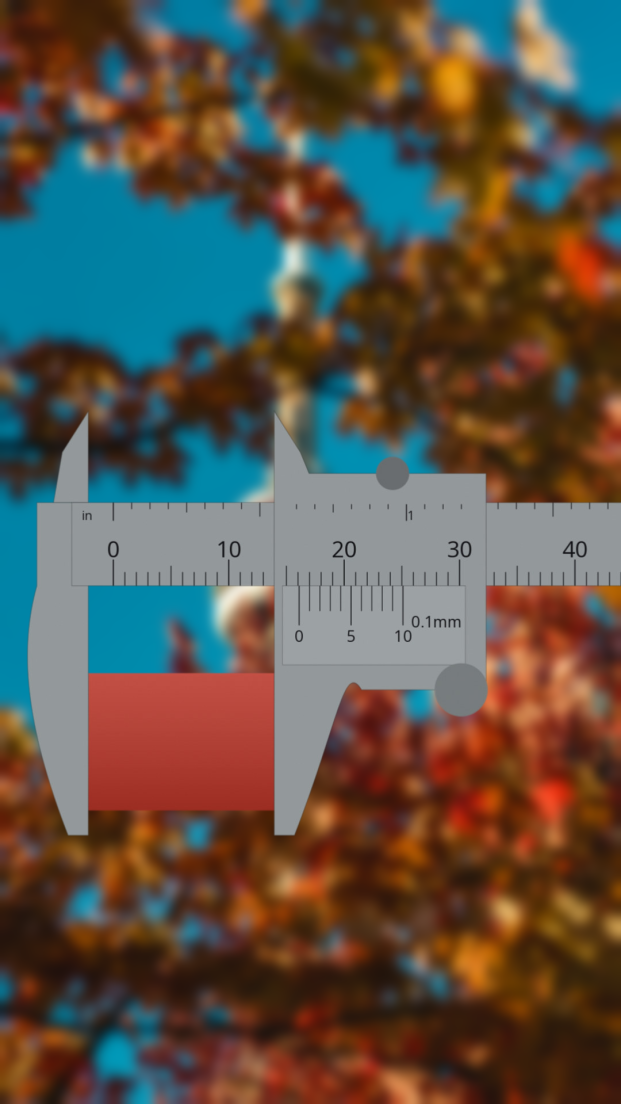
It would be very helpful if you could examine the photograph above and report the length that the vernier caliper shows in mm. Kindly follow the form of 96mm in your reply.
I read 16.1mm
